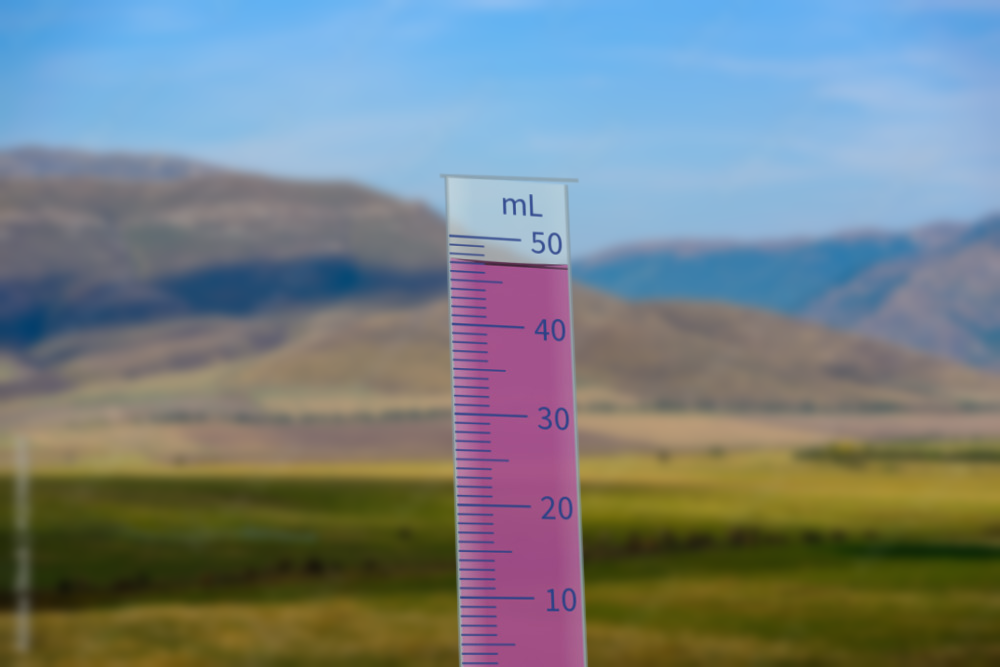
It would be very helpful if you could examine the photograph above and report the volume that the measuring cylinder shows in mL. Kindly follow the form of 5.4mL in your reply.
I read 47mL
